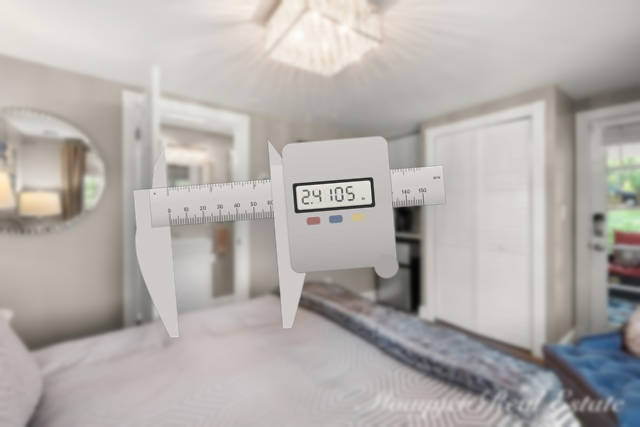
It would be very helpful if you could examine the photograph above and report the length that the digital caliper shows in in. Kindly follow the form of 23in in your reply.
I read 2.4105in
